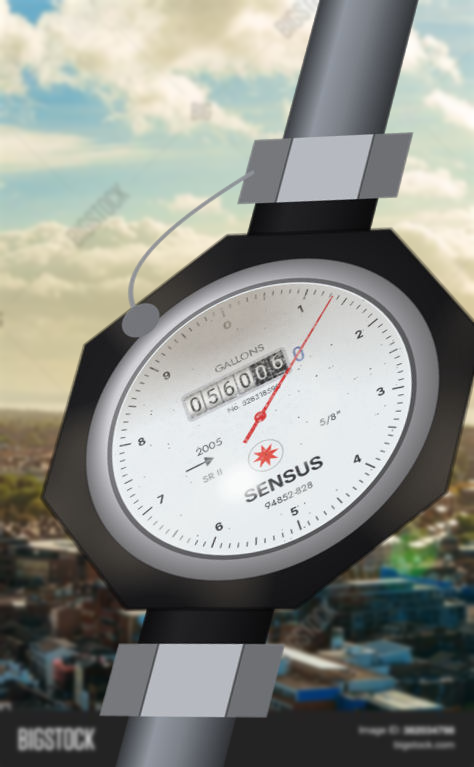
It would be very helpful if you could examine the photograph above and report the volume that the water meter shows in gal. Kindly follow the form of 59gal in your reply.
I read 560061.3gal
